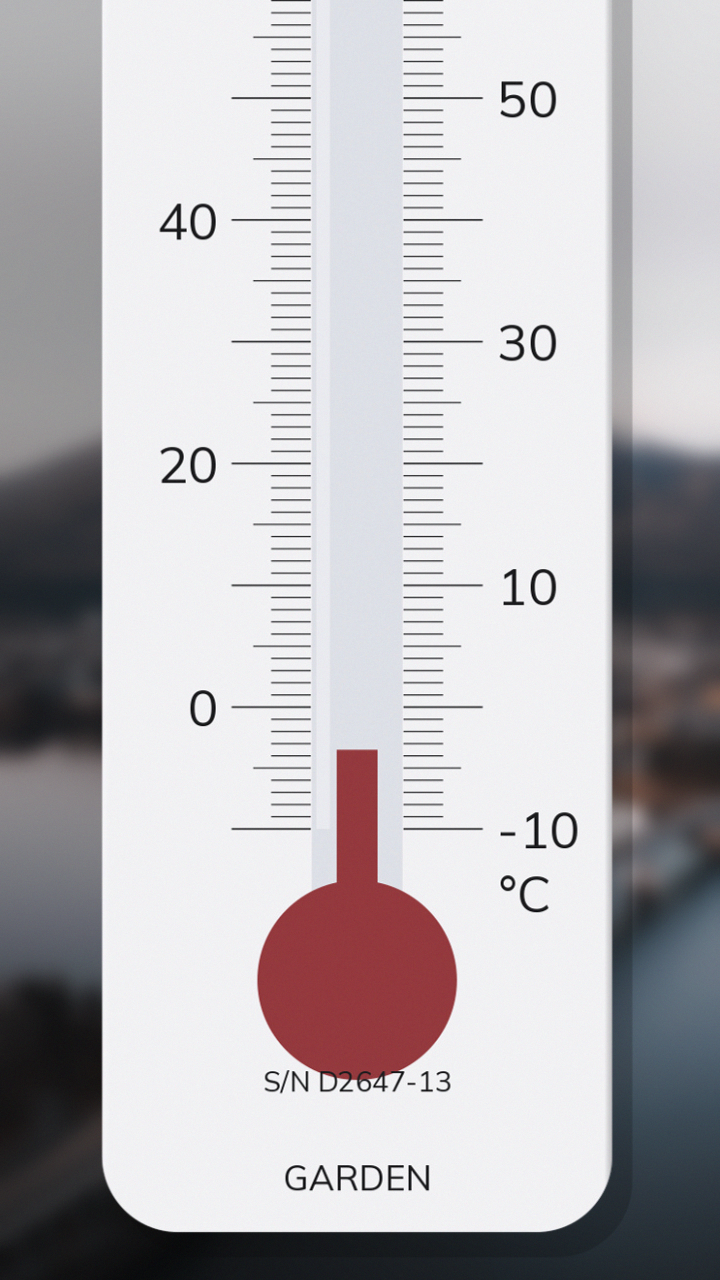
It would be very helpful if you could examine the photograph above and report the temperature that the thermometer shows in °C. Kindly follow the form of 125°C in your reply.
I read -3.5°C
